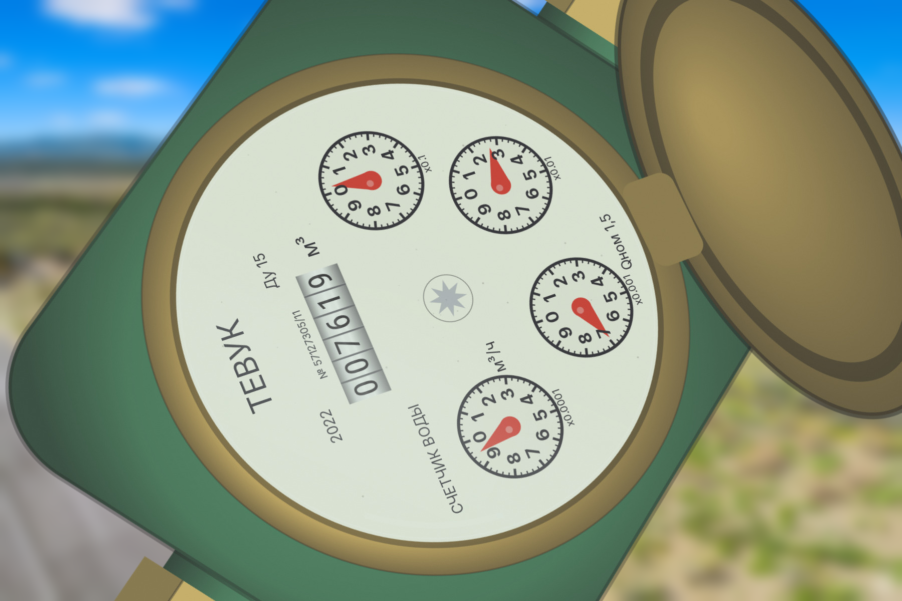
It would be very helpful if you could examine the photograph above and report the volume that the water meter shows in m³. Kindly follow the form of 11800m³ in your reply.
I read 7619.0269m³
